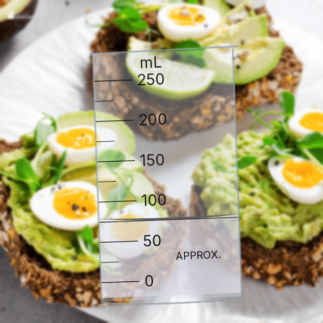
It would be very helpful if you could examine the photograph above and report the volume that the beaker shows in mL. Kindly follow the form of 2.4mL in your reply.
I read 75mL
